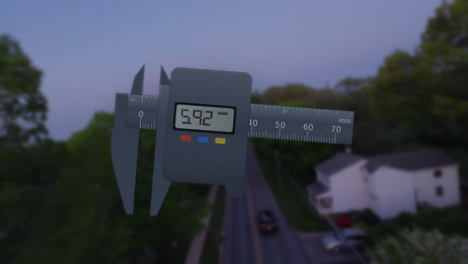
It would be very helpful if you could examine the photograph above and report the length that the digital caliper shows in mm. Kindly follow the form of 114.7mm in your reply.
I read 5.92mm
